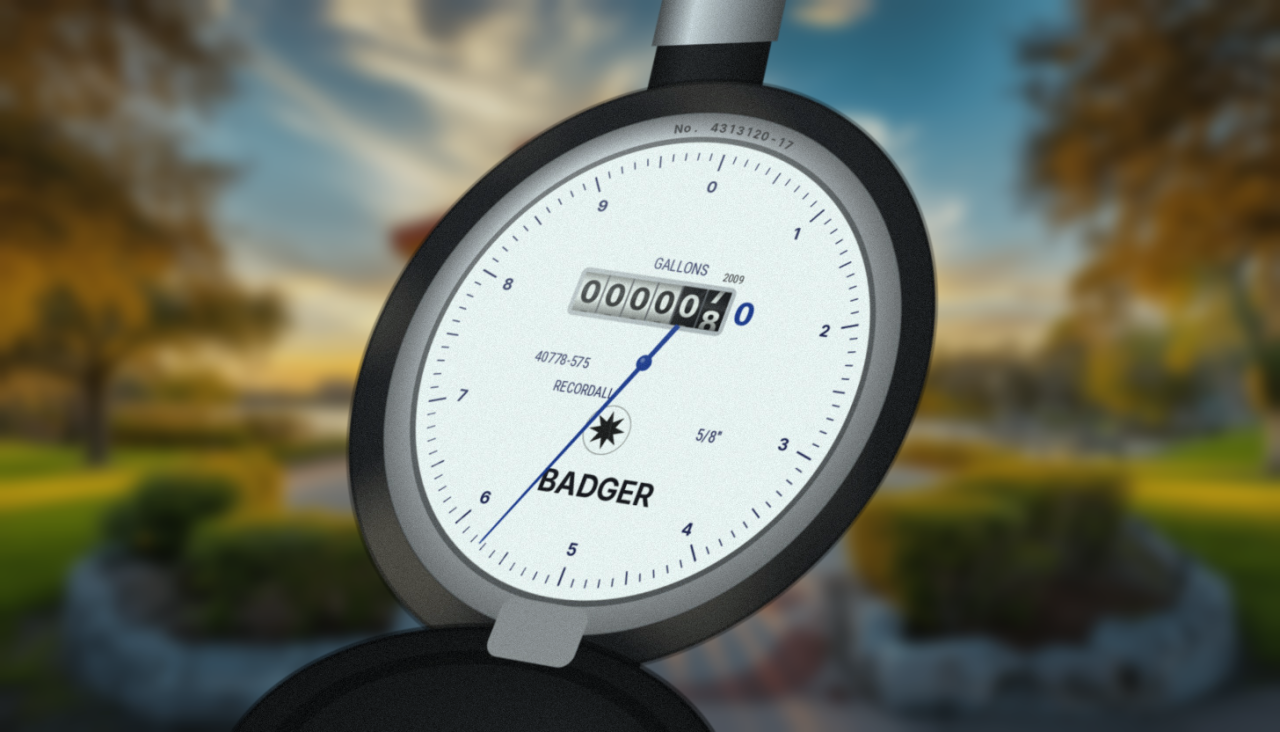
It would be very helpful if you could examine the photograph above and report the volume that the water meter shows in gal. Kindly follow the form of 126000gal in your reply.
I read 75.7gal
